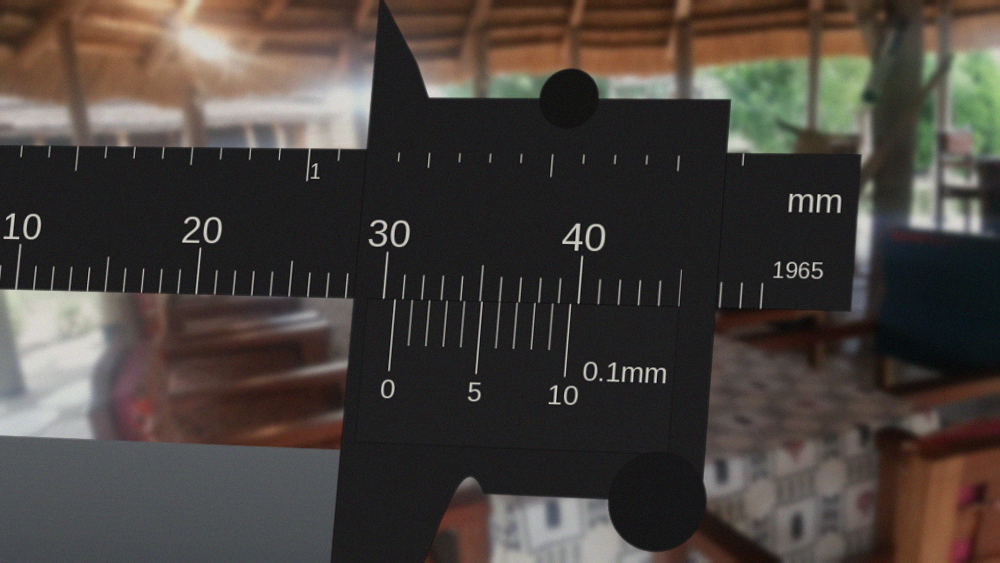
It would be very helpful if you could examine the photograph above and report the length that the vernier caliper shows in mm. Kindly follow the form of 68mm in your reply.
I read 30.6mm
